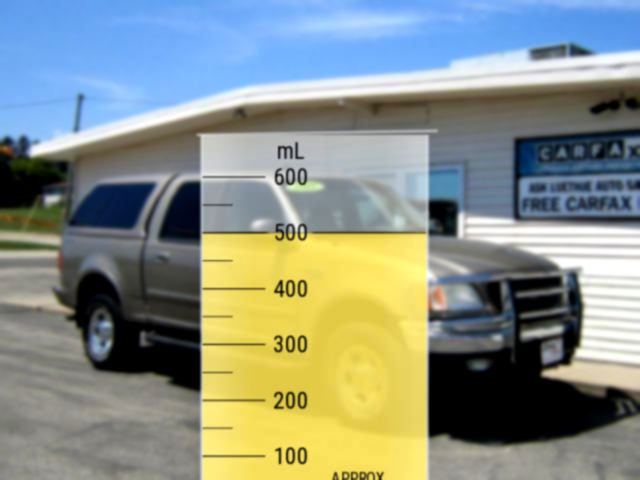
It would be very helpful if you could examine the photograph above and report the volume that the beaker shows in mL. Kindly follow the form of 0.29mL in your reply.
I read 500mL
